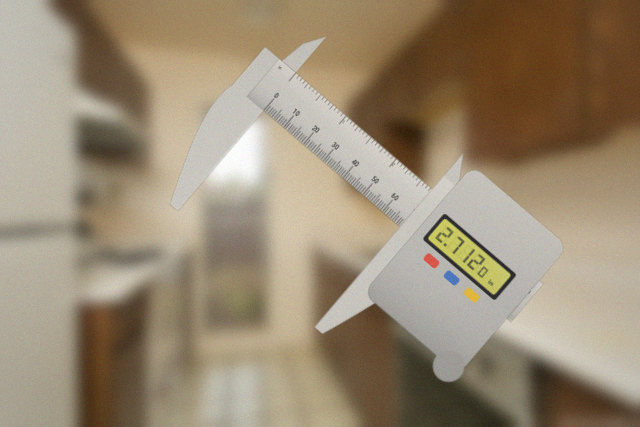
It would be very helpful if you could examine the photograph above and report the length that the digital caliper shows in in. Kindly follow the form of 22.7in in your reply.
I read 2.7120in
